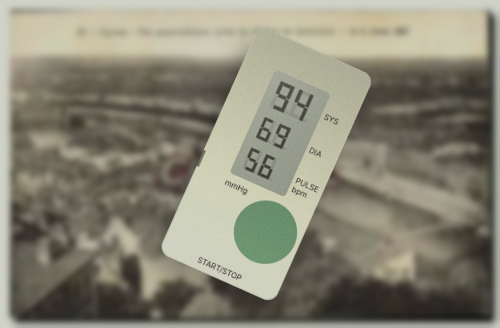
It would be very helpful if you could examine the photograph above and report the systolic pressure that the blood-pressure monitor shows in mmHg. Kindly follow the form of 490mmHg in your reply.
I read 94mmHg
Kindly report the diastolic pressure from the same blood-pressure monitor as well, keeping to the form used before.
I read 69mmHg
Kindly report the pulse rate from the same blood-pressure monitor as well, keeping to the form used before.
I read 56bpm
